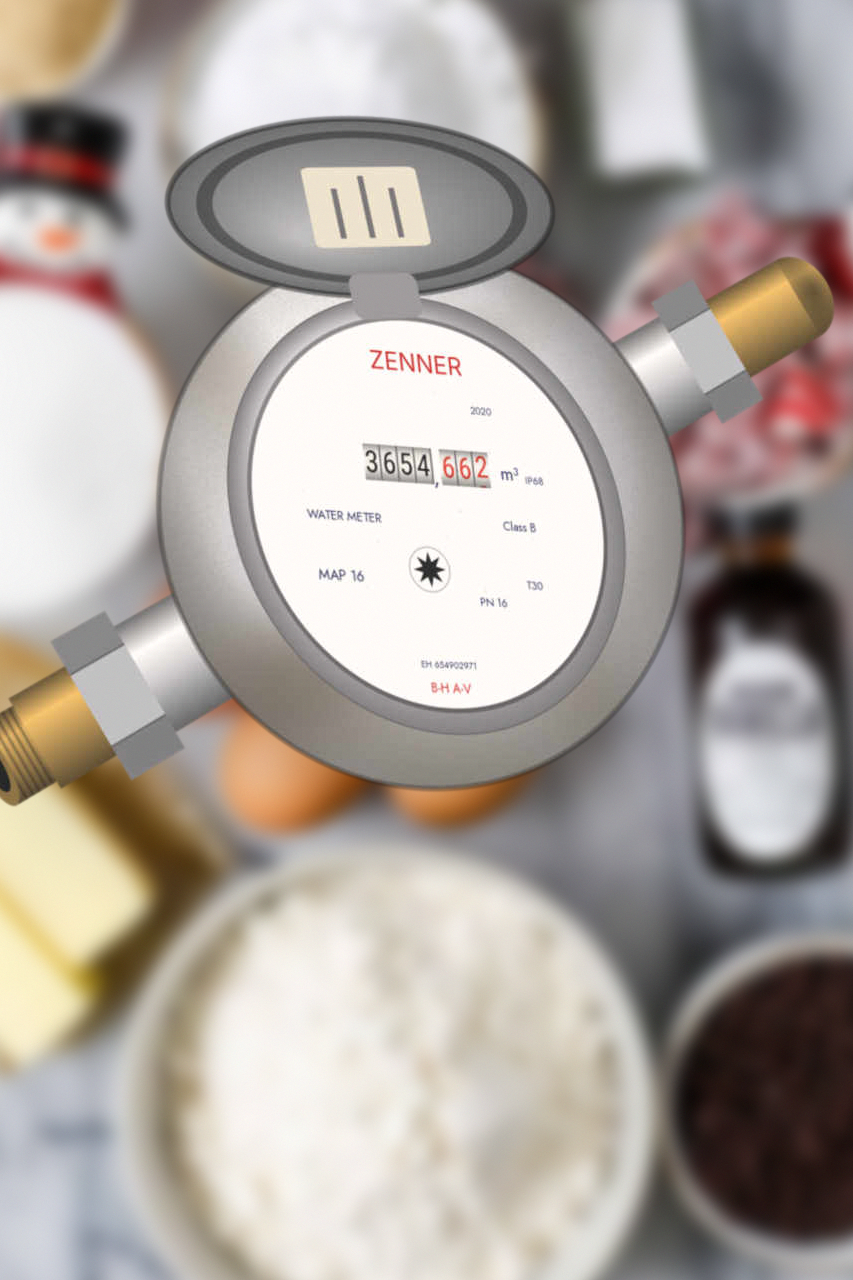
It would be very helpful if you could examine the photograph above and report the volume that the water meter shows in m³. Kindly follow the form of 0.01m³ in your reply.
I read 3654.662m³
